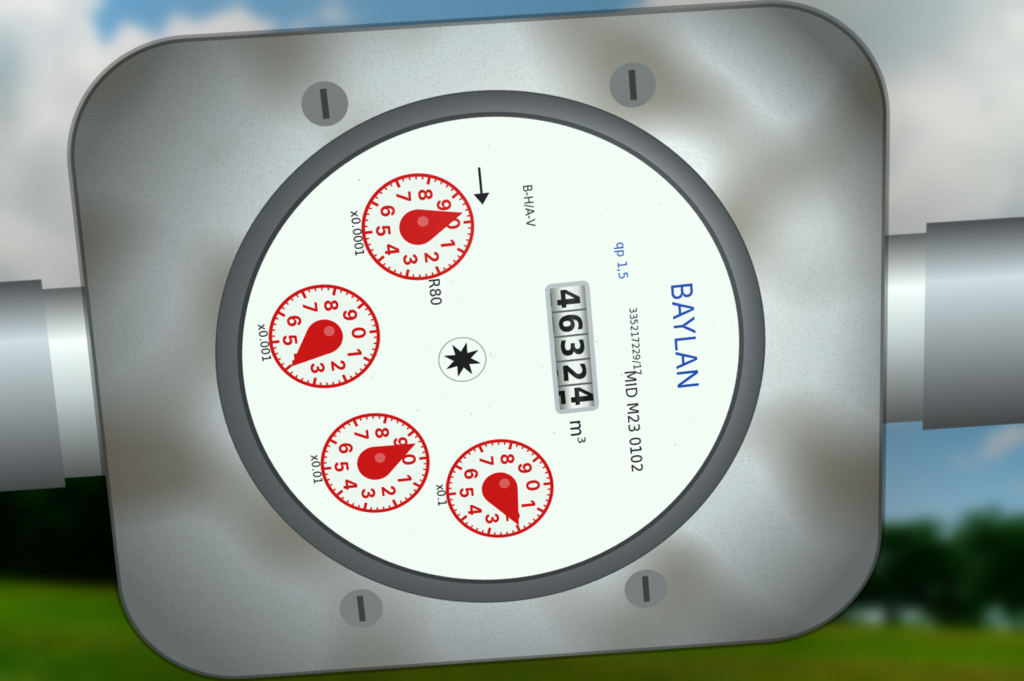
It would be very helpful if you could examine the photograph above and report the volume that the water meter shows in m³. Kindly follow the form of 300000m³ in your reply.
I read 46324.1939m³
